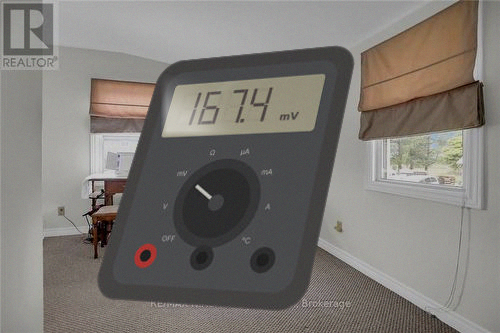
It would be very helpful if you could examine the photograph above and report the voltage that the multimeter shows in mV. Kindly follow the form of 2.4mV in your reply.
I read 167.4mV
